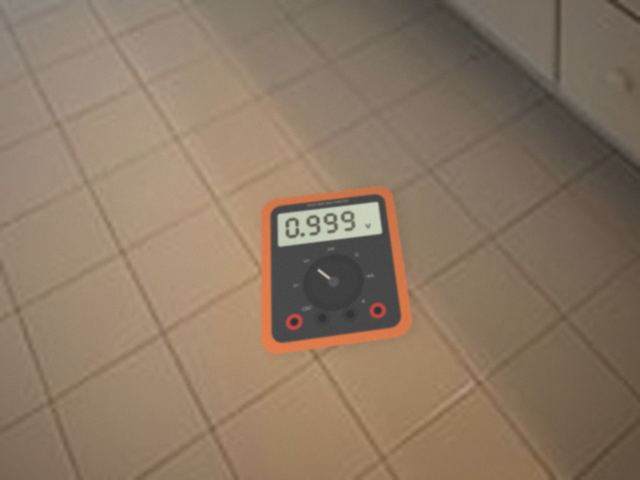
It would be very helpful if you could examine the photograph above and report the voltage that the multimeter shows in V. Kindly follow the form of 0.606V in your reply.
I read 0.999V
